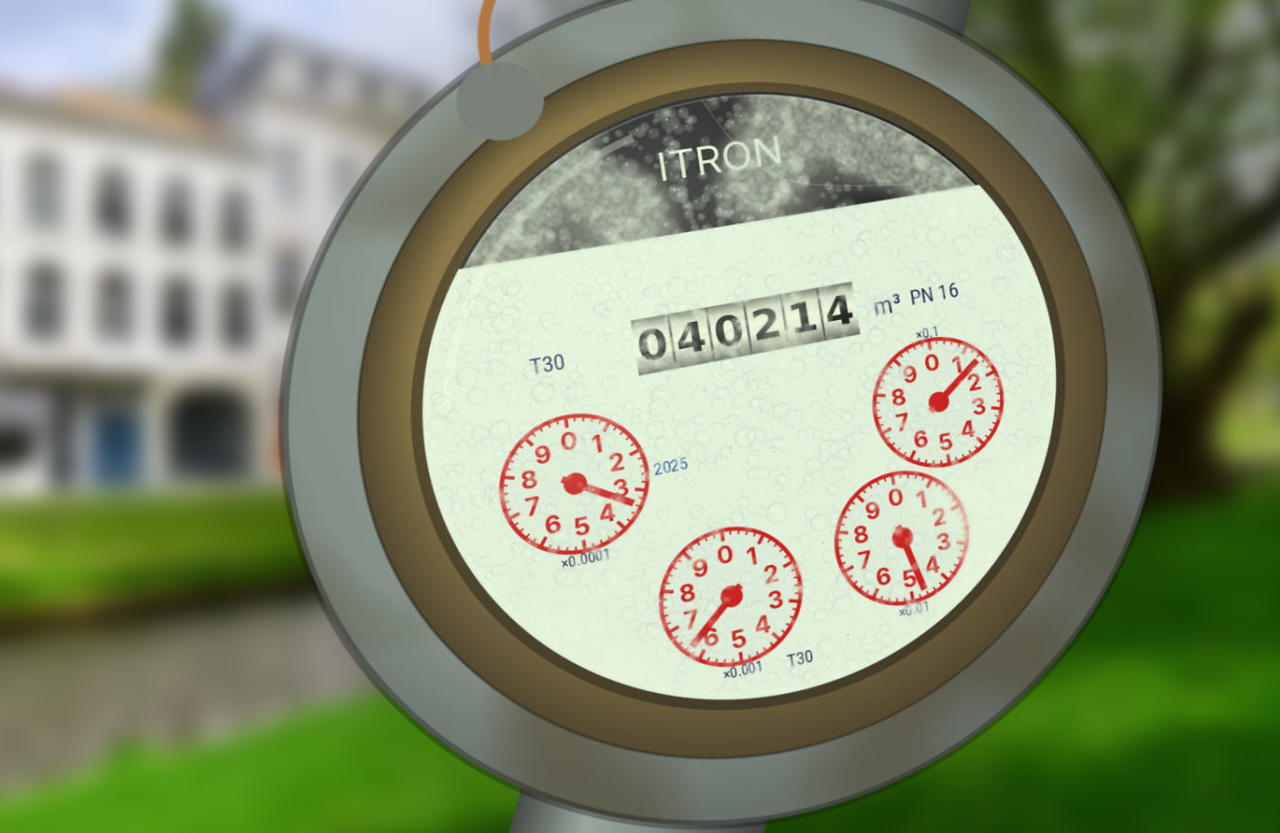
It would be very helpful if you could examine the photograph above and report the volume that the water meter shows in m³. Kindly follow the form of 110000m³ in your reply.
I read 40214.1463m³
